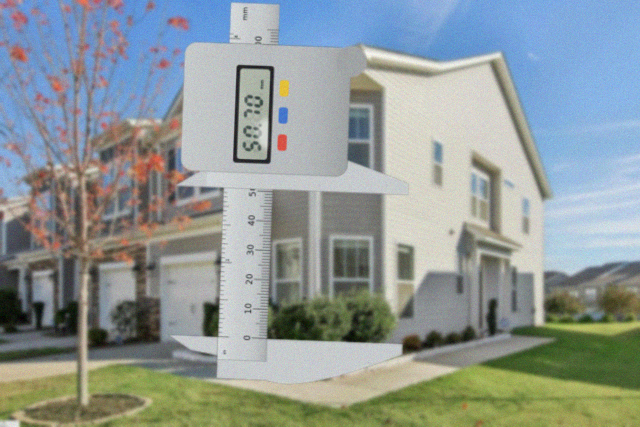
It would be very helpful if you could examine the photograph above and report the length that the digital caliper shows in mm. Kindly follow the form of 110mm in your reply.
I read 50.70mm
